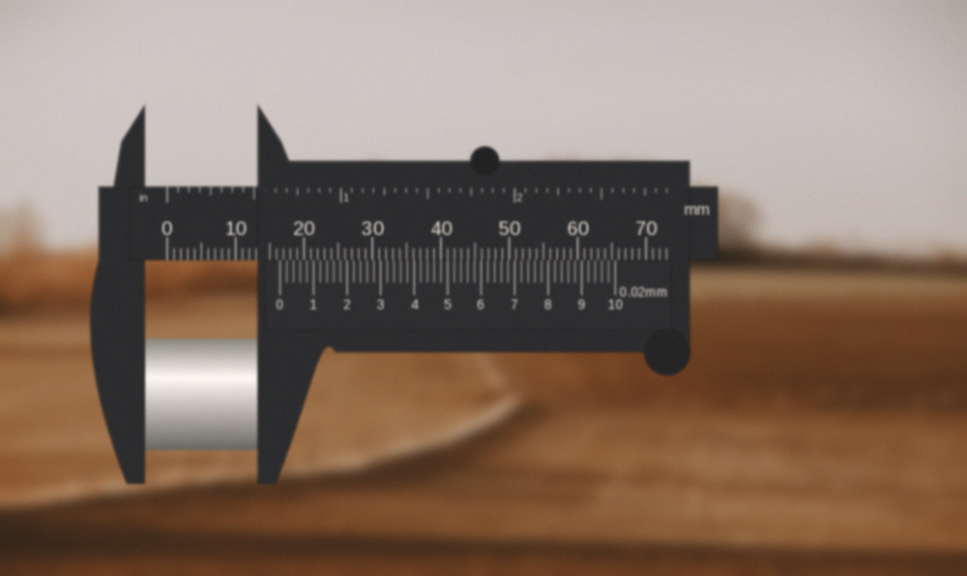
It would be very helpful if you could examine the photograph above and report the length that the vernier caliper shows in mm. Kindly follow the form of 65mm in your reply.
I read 16.5mm
